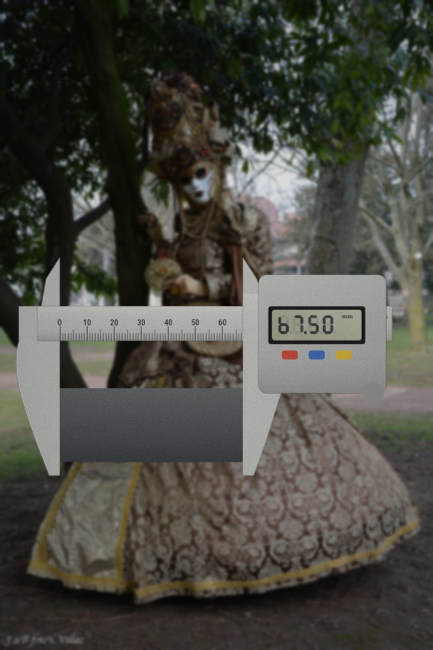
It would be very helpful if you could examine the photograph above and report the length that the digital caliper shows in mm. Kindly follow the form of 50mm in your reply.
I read 67.50mm
